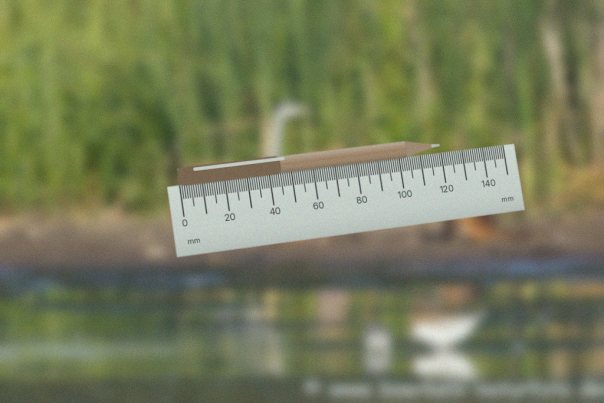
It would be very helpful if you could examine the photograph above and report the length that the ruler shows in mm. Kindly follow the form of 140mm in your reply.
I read 120mm
